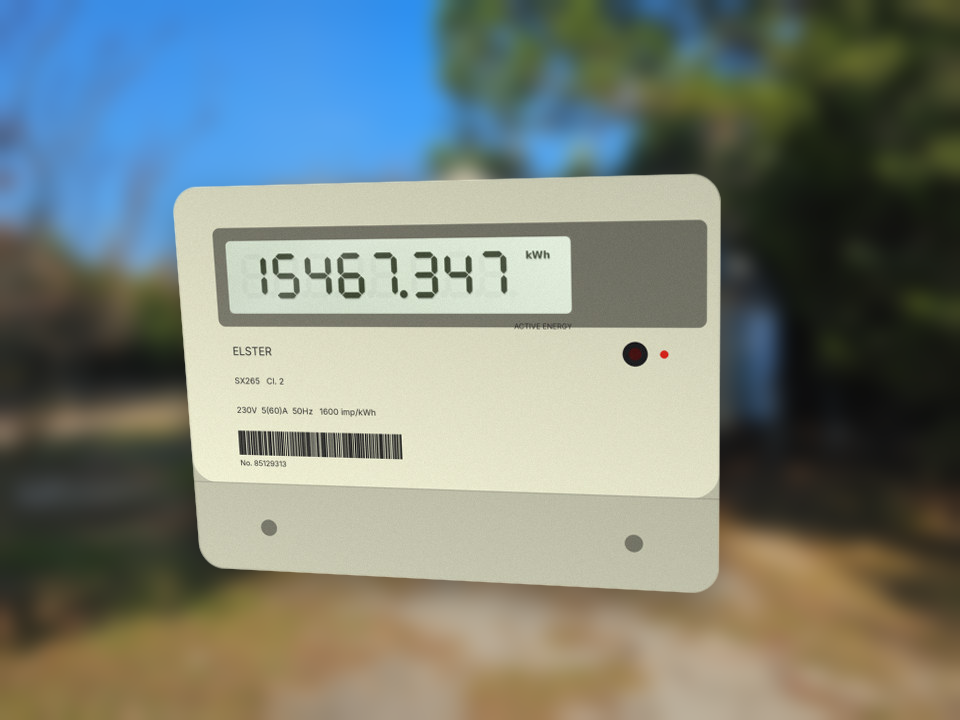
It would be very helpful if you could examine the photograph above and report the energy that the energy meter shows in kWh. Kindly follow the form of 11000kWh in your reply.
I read 15467.347kWh
